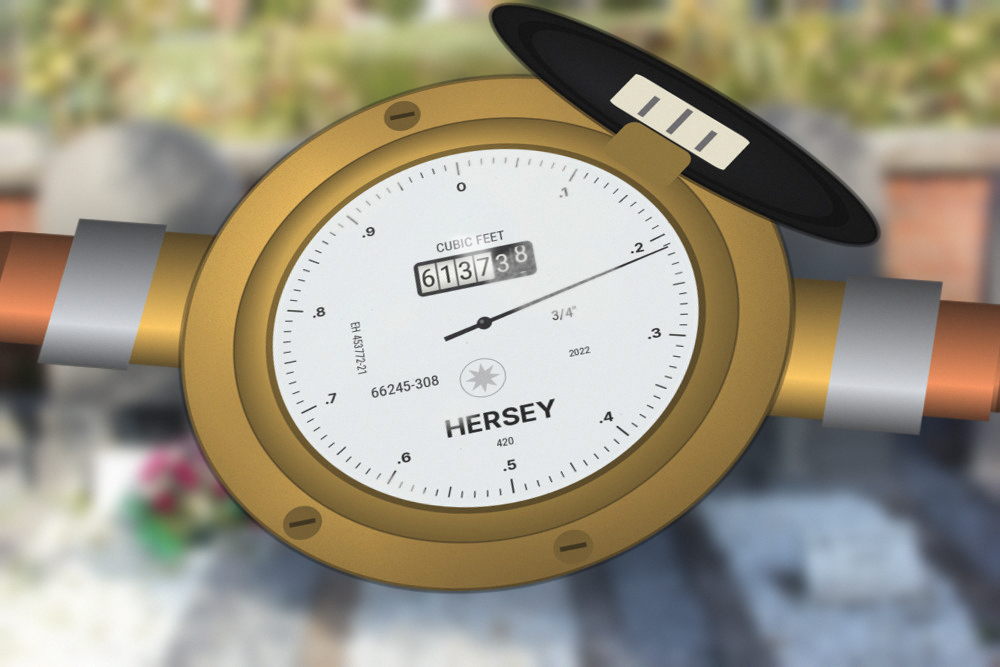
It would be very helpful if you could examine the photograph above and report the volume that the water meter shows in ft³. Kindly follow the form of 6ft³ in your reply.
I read 613738.21ft³
